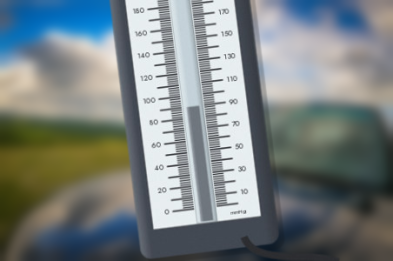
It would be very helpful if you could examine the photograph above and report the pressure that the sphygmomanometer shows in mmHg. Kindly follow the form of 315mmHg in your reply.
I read 90mmHg
